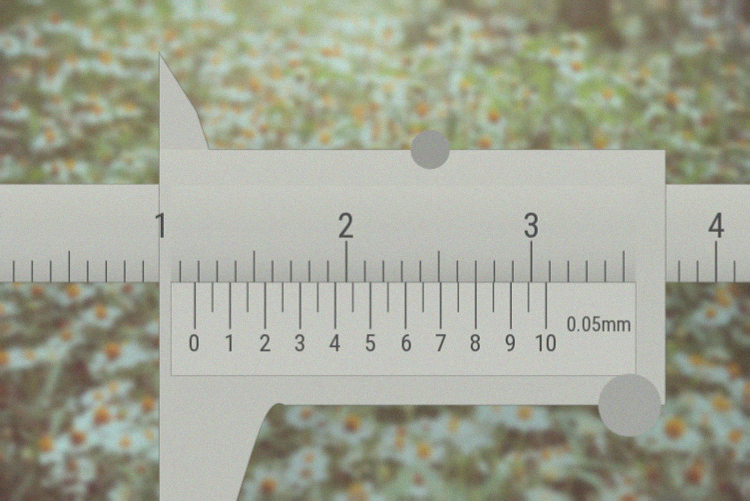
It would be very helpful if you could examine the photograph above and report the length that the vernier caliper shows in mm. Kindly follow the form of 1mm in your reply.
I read 11.8mm
